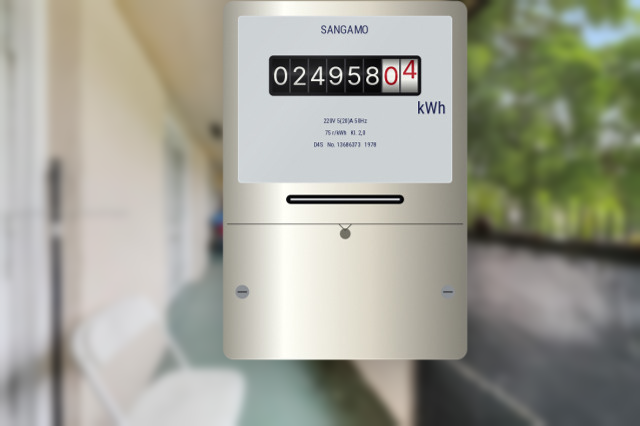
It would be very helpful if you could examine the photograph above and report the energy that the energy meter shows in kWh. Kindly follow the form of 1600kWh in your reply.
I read 24958.04kWh
